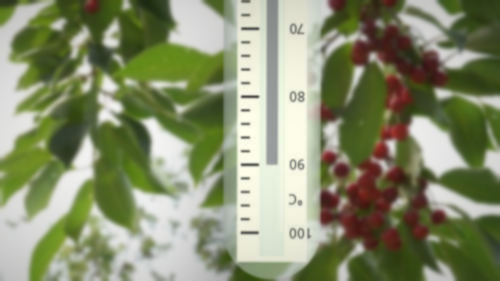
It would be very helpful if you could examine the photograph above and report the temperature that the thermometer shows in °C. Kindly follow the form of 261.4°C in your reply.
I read 90°C
